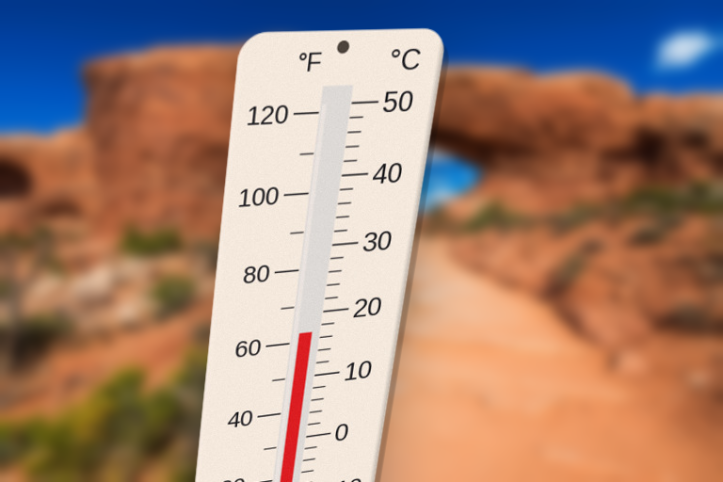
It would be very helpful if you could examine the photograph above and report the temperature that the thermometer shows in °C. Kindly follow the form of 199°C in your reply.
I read 17°C
